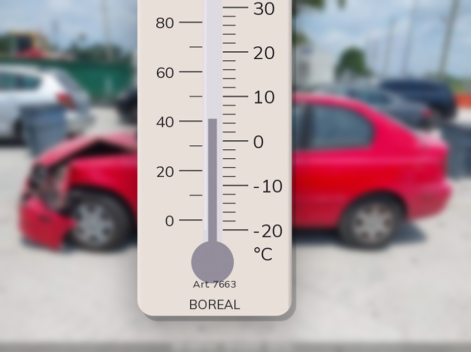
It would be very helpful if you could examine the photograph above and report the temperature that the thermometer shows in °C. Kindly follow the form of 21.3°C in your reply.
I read 5°C
